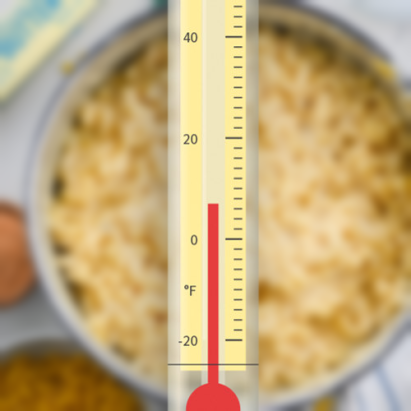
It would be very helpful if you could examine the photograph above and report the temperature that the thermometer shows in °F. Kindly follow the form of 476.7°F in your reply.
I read 7°F
